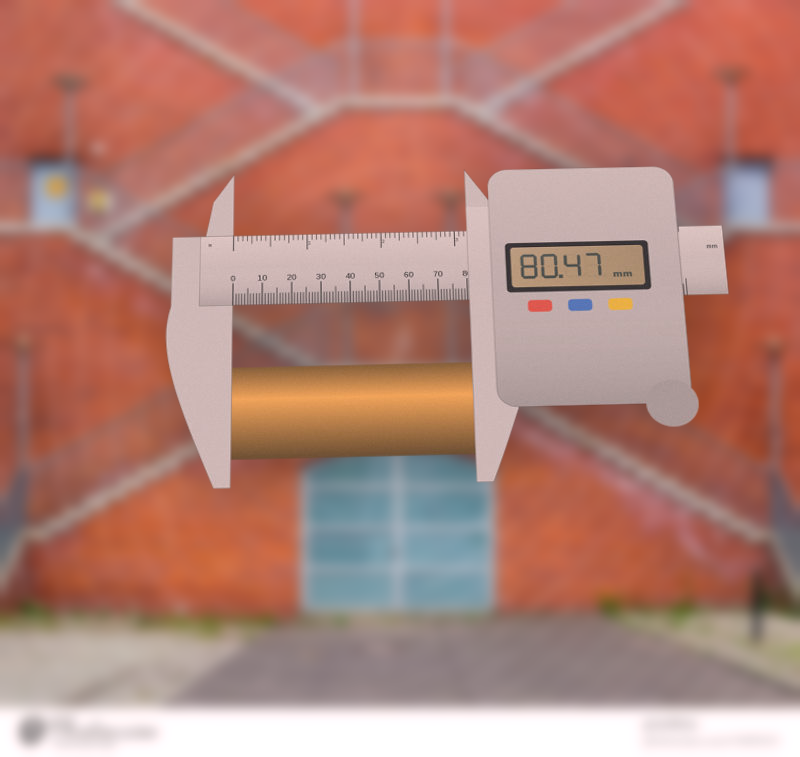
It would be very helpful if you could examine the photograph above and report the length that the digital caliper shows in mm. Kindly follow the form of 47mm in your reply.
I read 80.47mm
